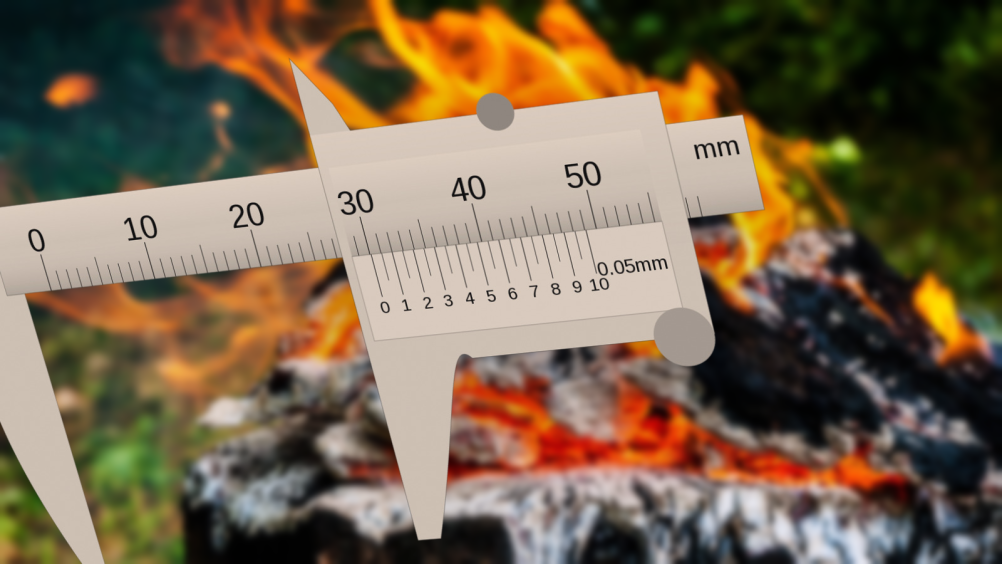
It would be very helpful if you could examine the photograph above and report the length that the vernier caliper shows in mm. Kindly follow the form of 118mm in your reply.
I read 30.1mm
